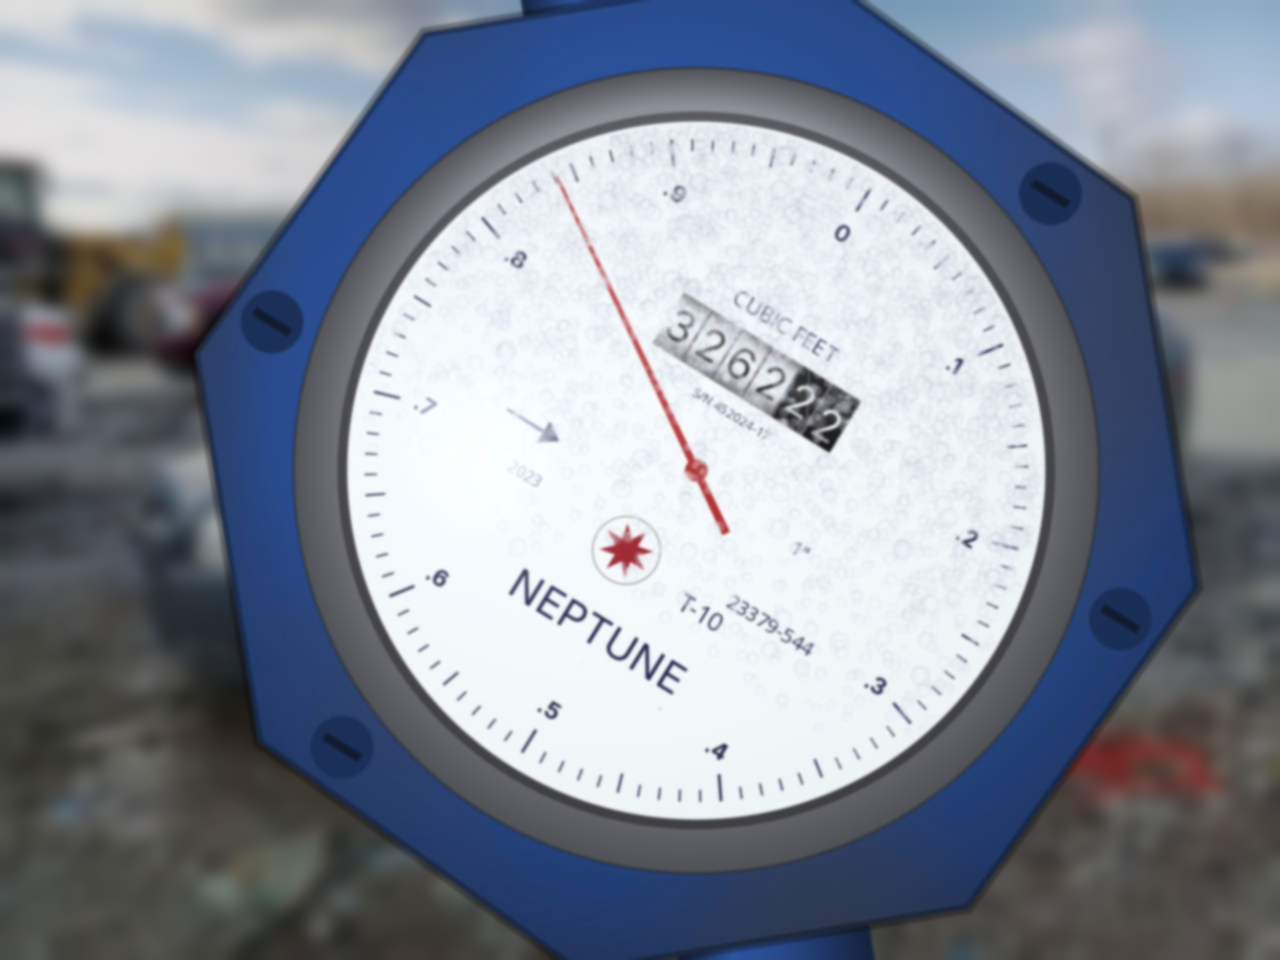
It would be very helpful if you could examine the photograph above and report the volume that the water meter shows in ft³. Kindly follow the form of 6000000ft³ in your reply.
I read 326221.84ft³
